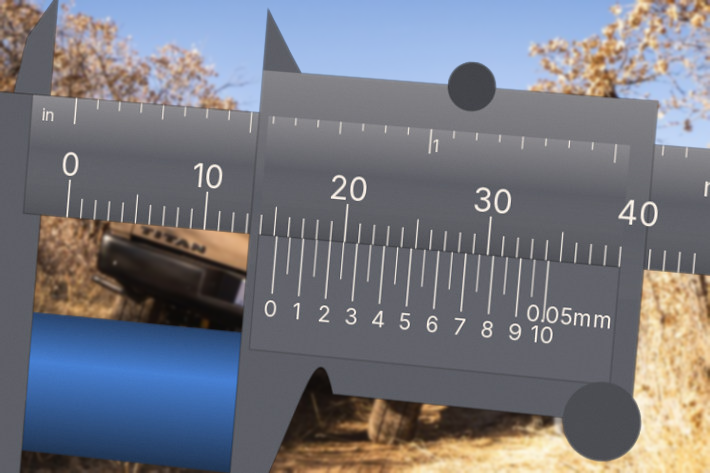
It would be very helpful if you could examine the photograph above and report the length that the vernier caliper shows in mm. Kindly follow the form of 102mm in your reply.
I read 15.2mm
